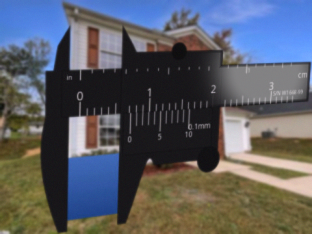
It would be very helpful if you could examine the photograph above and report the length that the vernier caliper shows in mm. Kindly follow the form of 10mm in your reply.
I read 7.2mm
